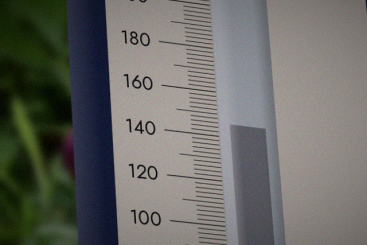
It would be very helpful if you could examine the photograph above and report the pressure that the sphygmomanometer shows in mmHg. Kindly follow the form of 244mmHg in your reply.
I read 146mmHg
